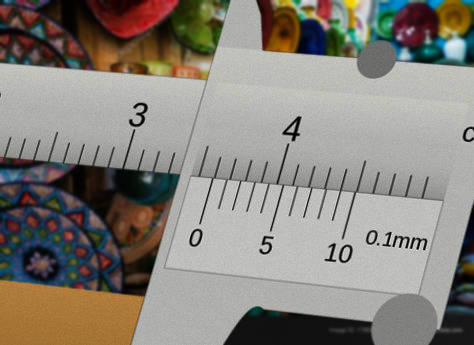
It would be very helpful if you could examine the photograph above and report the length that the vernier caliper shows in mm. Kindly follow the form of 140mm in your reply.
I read 35.9mm
